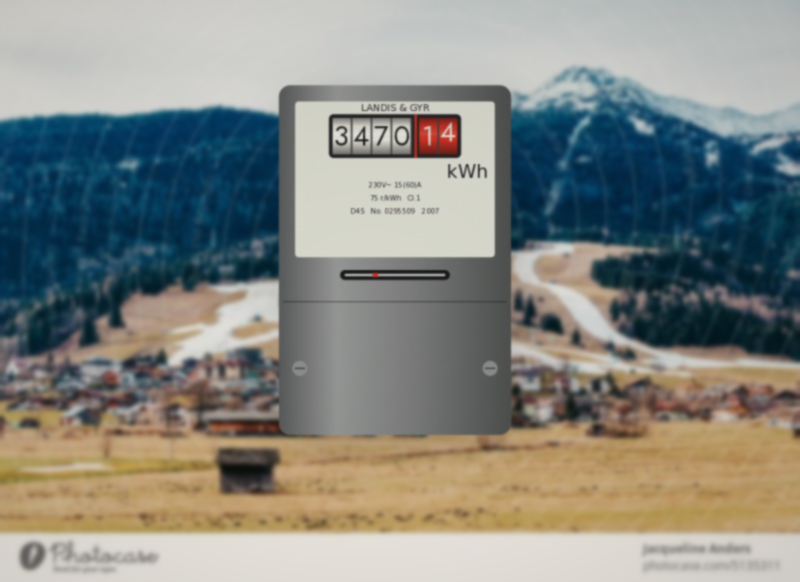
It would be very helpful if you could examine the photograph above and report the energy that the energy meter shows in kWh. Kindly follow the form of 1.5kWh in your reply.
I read 3470.14kWh
